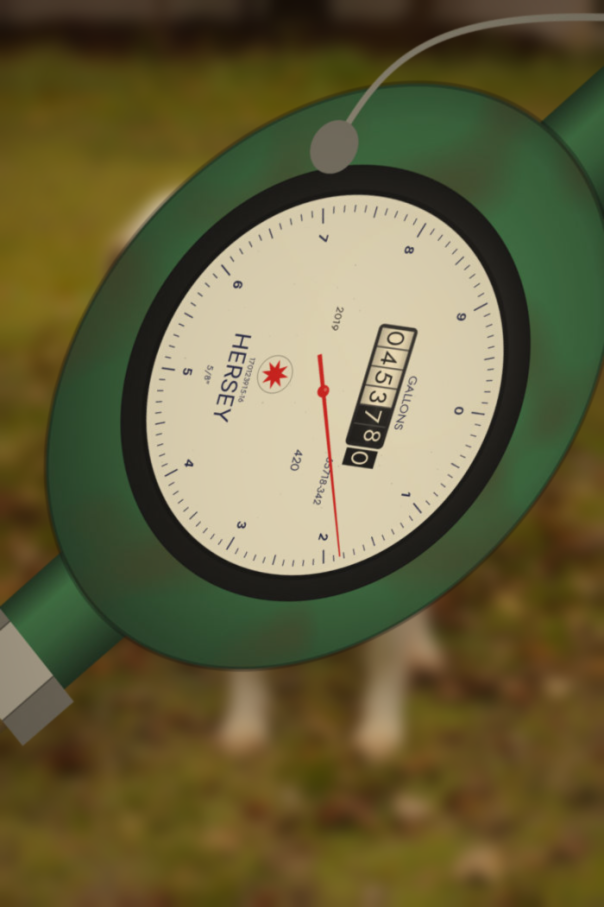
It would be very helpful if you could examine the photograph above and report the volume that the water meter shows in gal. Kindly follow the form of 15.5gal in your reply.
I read 453781.8gal
